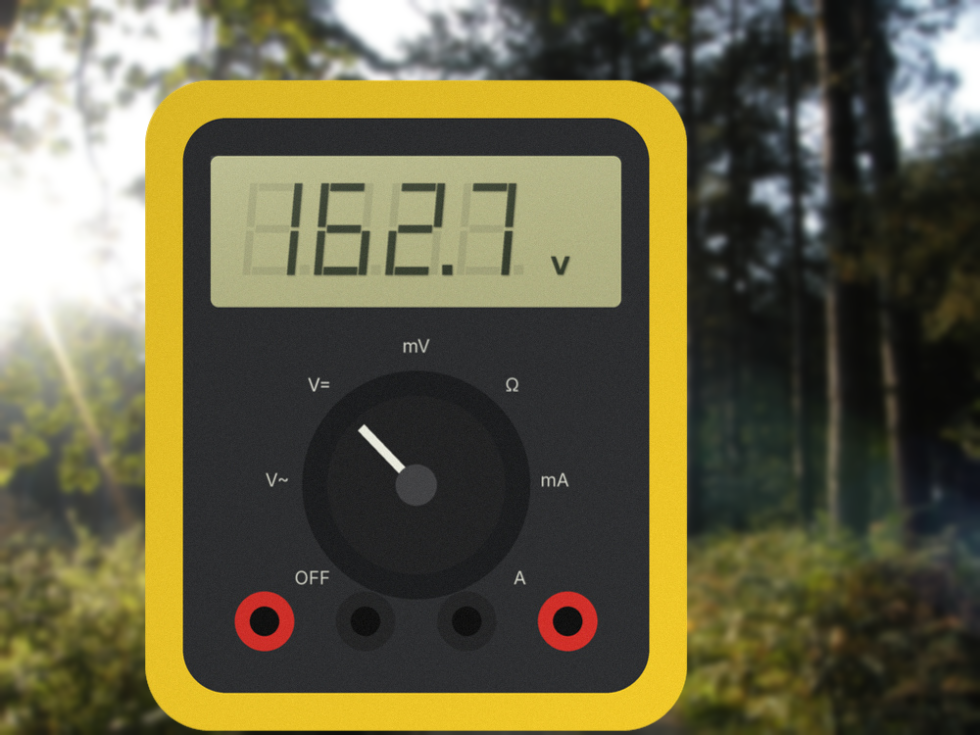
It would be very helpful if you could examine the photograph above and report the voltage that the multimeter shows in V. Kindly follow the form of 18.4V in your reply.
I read 162.7V
